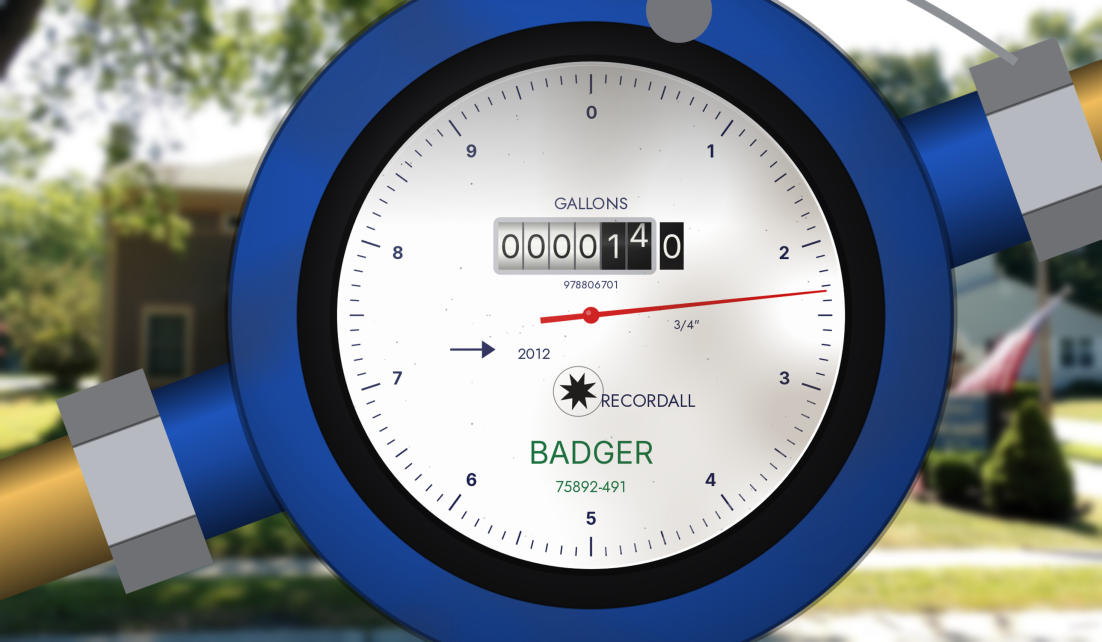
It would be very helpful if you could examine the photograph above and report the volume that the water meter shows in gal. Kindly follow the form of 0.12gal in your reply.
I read 142.3gal
